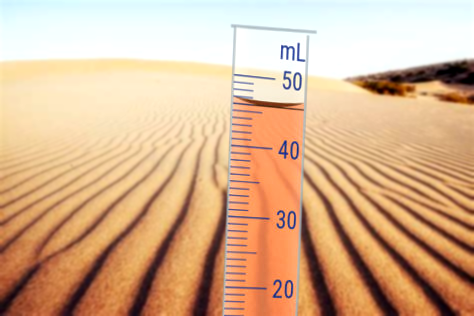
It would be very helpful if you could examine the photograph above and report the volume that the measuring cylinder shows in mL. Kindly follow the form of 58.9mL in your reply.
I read 46mL
